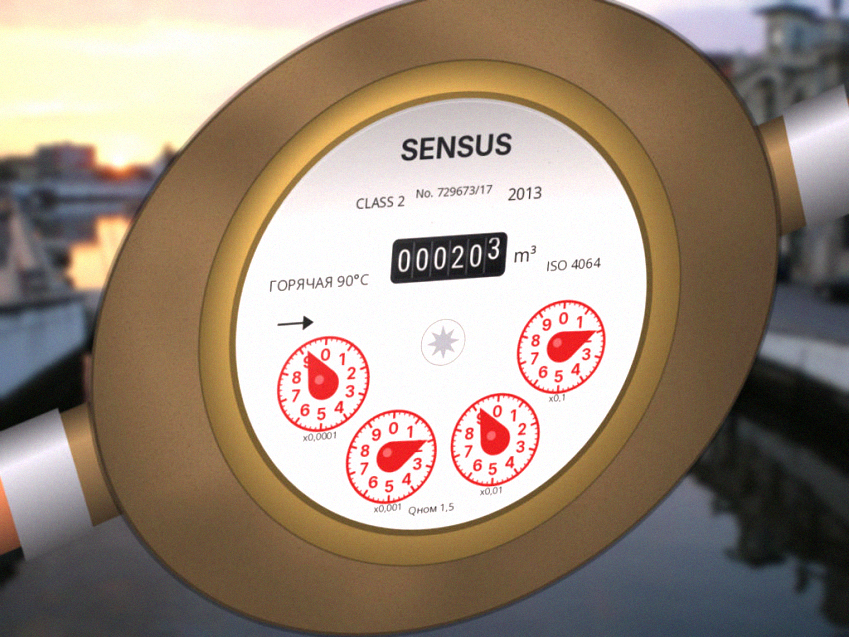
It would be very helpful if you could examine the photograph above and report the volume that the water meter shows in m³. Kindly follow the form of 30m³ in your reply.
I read 203.1919m³
